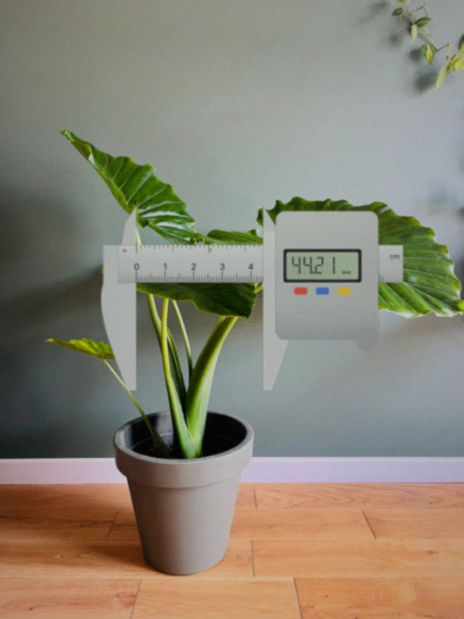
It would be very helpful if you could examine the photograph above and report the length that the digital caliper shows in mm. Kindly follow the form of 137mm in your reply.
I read 44.21mm
